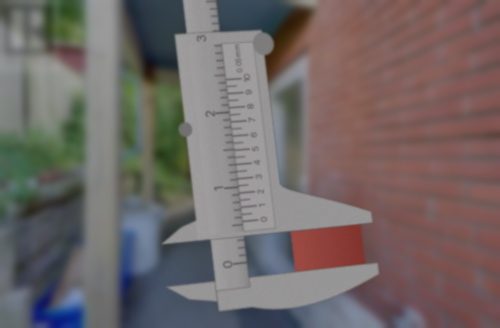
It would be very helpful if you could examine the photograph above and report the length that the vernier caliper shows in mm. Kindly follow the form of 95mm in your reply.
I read 5.4mm
